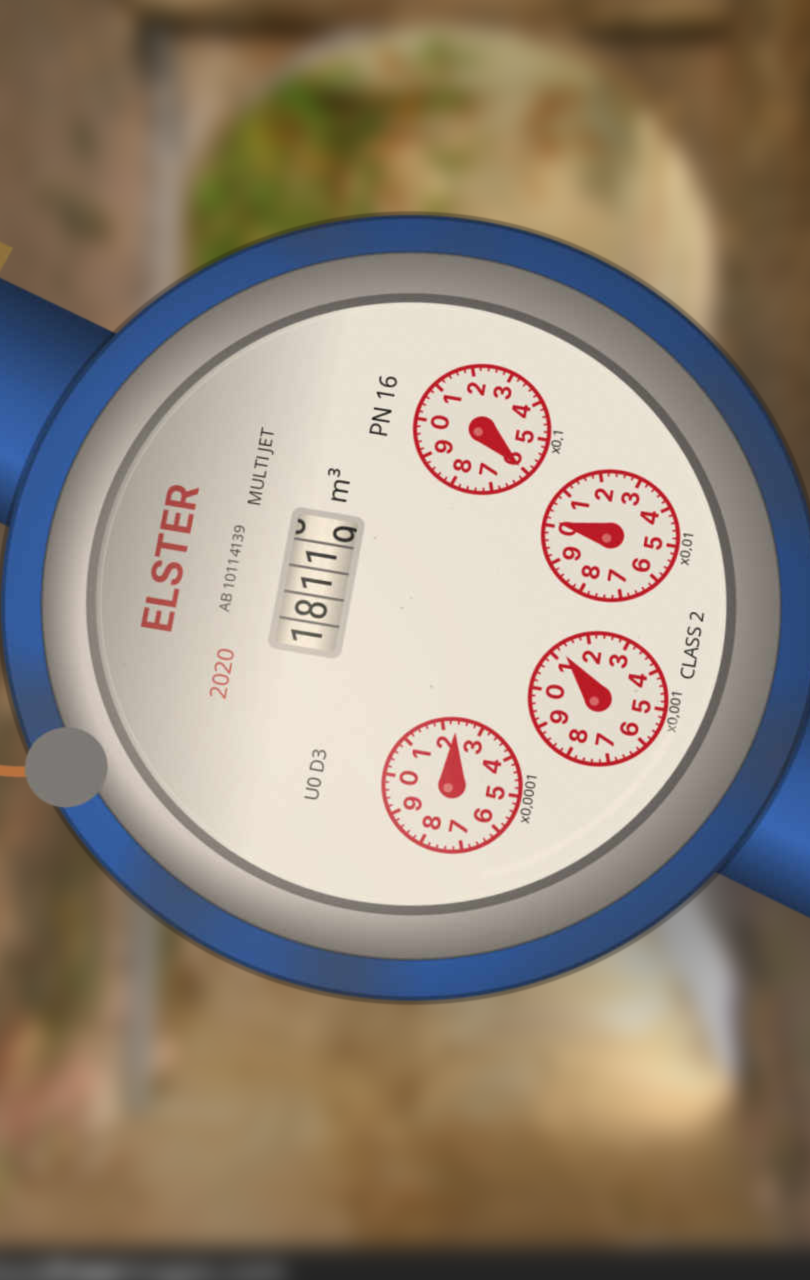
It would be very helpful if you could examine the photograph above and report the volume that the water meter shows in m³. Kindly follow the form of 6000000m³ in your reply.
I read 18118.6012m³
